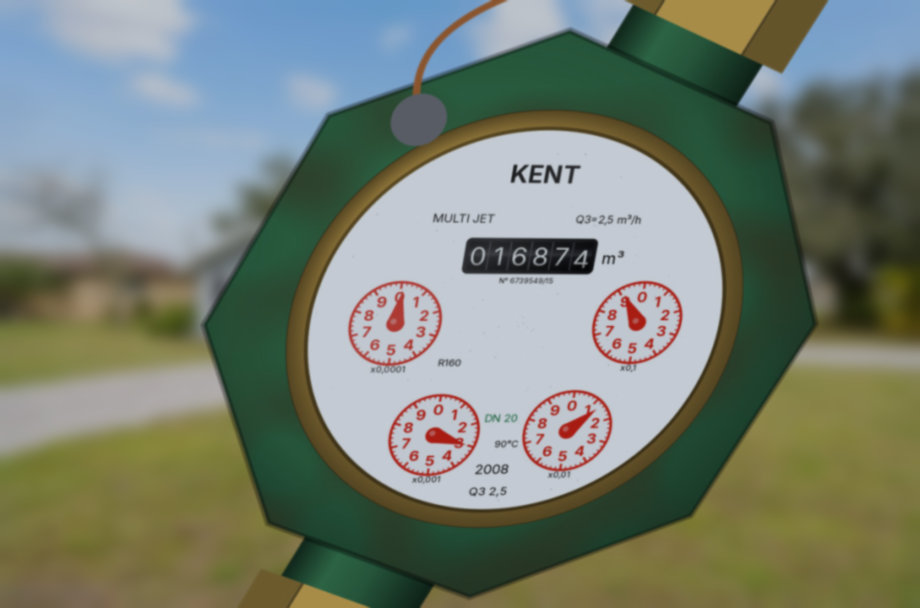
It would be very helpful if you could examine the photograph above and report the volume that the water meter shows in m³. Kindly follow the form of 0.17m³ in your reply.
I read 16873.9130m³
